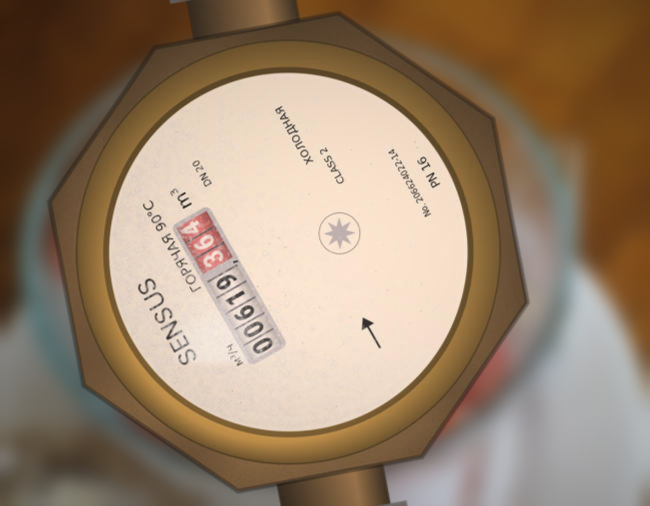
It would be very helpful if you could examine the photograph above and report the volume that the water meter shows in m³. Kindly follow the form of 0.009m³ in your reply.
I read 619.364m³
